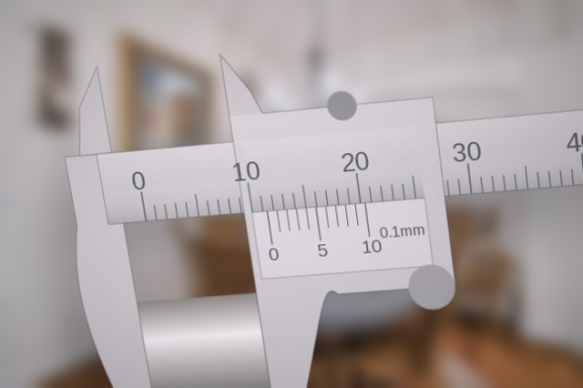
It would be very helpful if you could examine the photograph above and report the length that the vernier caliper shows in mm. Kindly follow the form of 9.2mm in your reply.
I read 11.4mm
